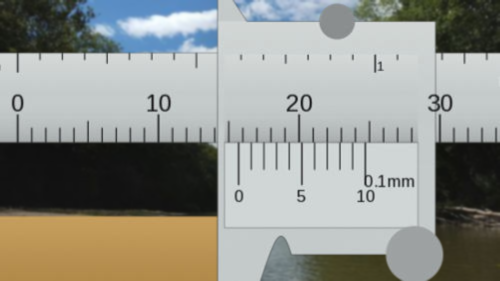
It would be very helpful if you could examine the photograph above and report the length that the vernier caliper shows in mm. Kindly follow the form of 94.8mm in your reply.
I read 15.7mm
